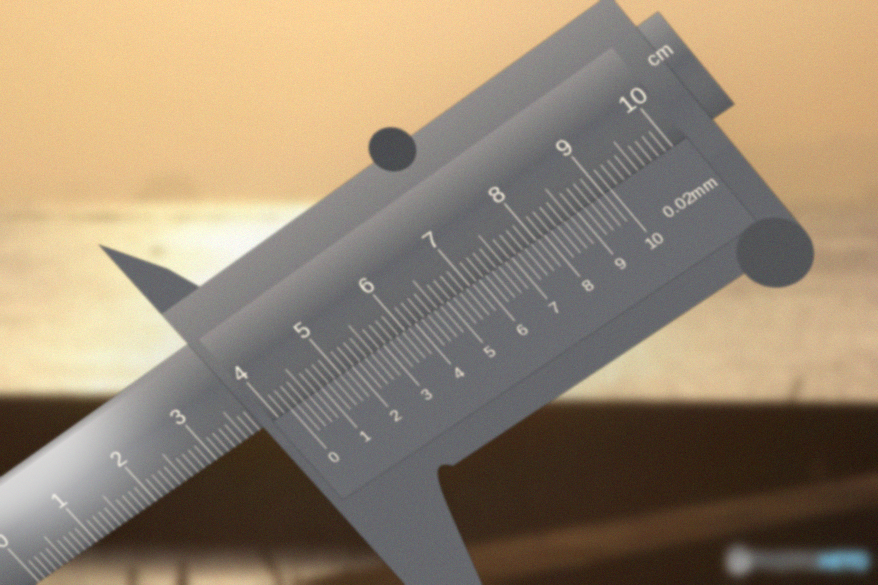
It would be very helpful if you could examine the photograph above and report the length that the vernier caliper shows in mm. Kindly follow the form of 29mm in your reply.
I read 42.0mm
